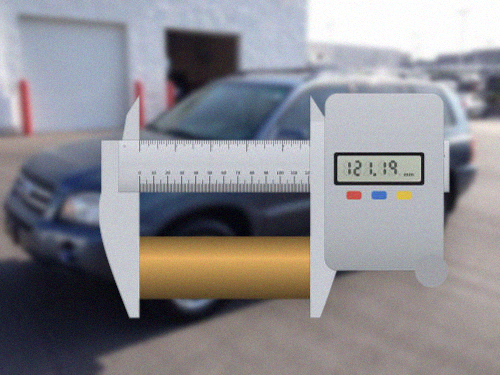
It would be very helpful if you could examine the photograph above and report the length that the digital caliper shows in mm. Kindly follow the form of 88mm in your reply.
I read 121.19mm
